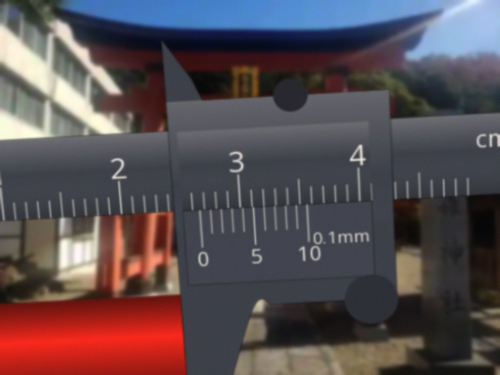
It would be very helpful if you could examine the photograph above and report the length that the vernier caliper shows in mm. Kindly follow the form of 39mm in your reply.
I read 26.6mm
